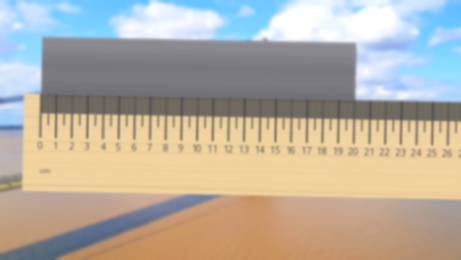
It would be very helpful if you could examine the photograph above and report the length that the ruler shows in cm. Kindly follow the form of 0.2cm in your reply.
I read 20cm
